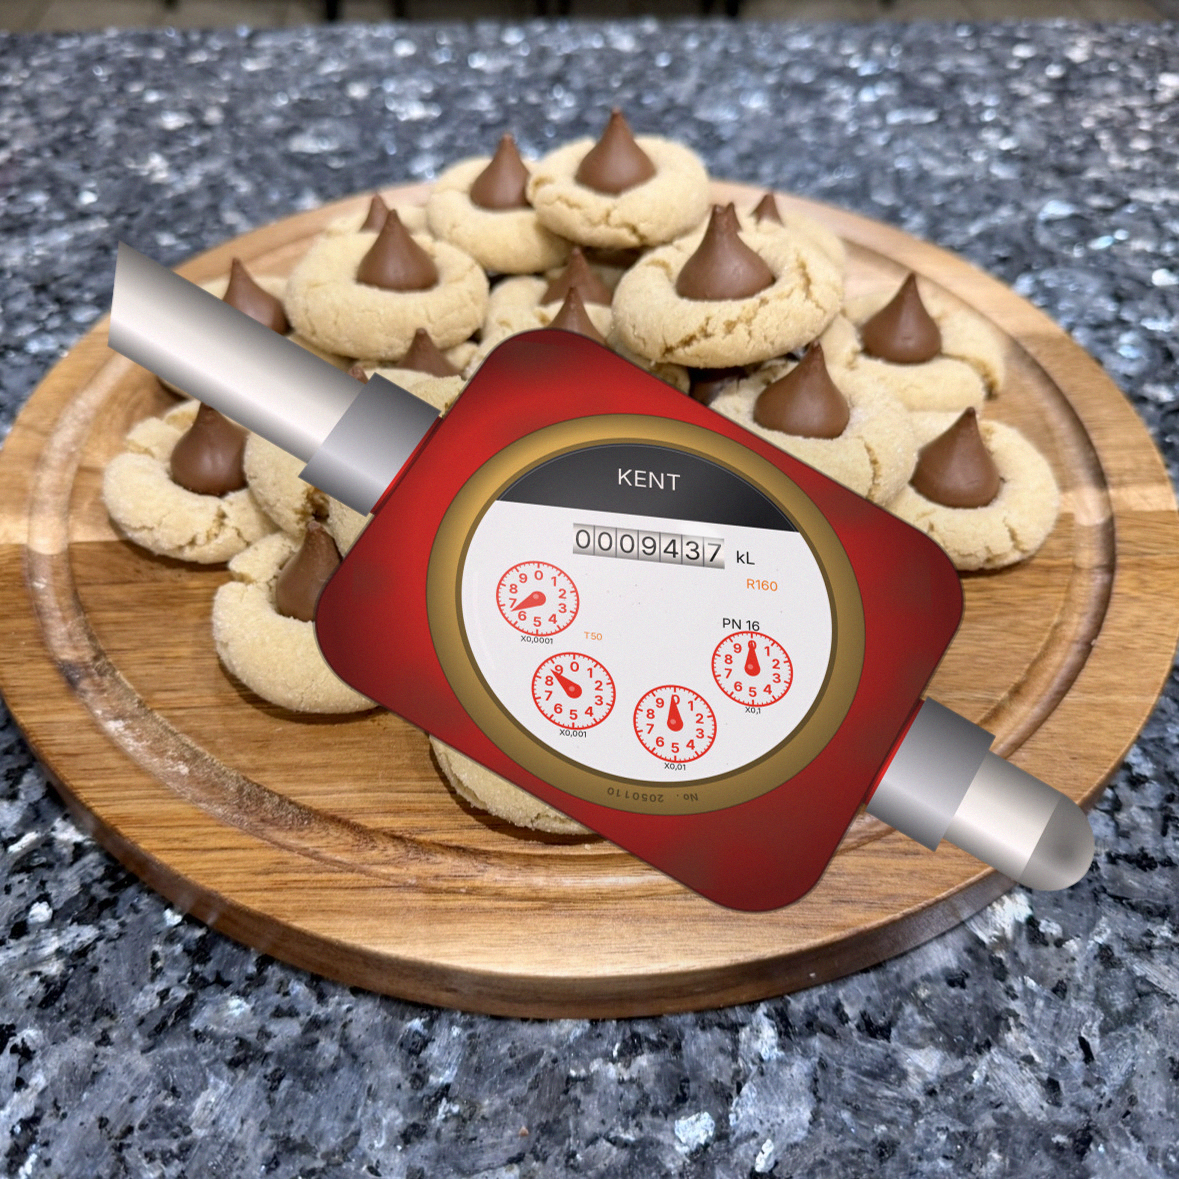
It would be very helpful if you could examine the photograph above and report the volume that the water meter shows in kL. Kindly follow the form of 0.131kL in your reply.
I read 9436.9986kL
